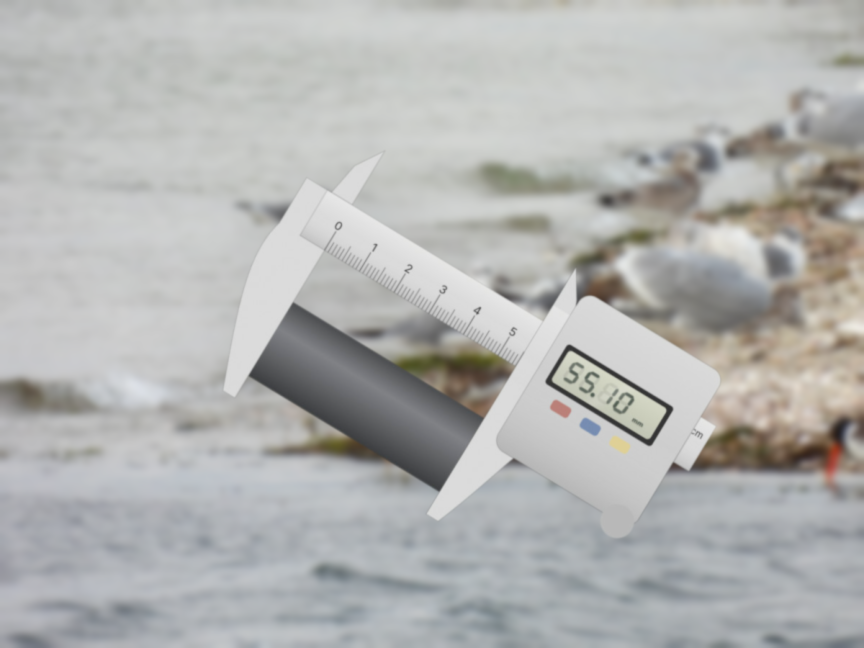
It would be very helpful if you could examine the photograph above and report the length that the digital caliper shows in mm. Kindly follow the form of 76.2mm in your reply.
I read 55.10mm
